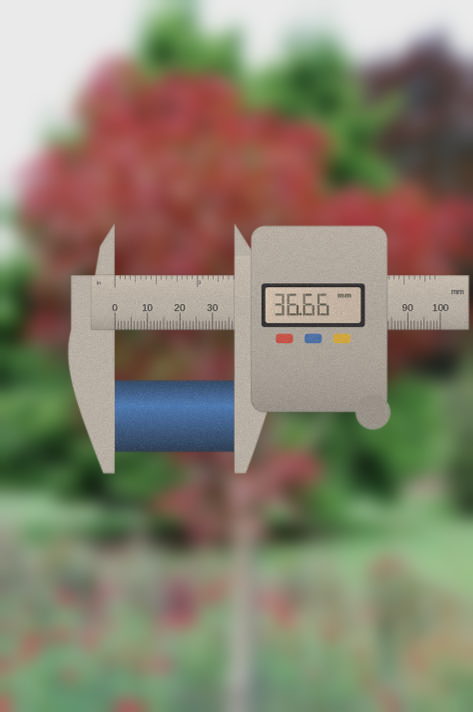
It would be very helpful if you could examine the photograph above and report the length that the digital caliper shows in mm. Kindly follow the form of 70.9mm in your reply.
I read 36.66mm
